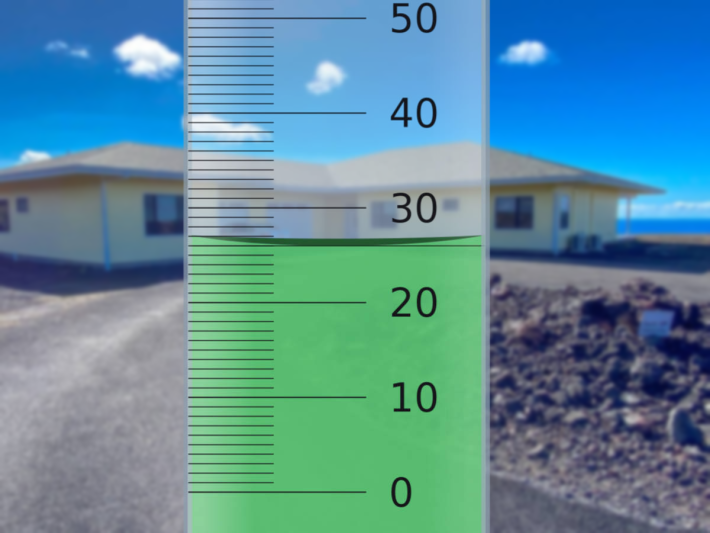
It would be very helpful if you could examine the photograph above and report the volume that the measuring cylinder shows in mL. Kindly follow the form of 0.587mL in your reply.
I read 26mL
